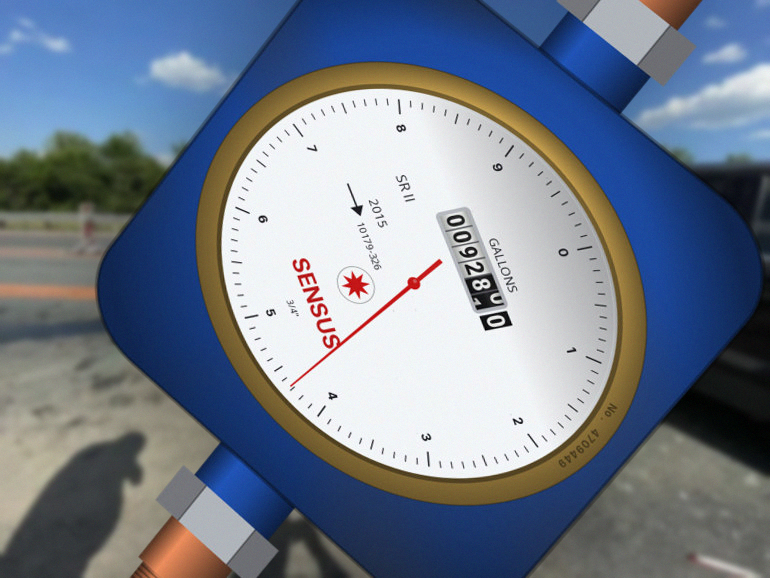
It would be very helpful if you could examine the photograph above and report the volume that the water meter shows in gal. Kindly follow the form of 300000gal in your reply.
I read 92804.3gal
